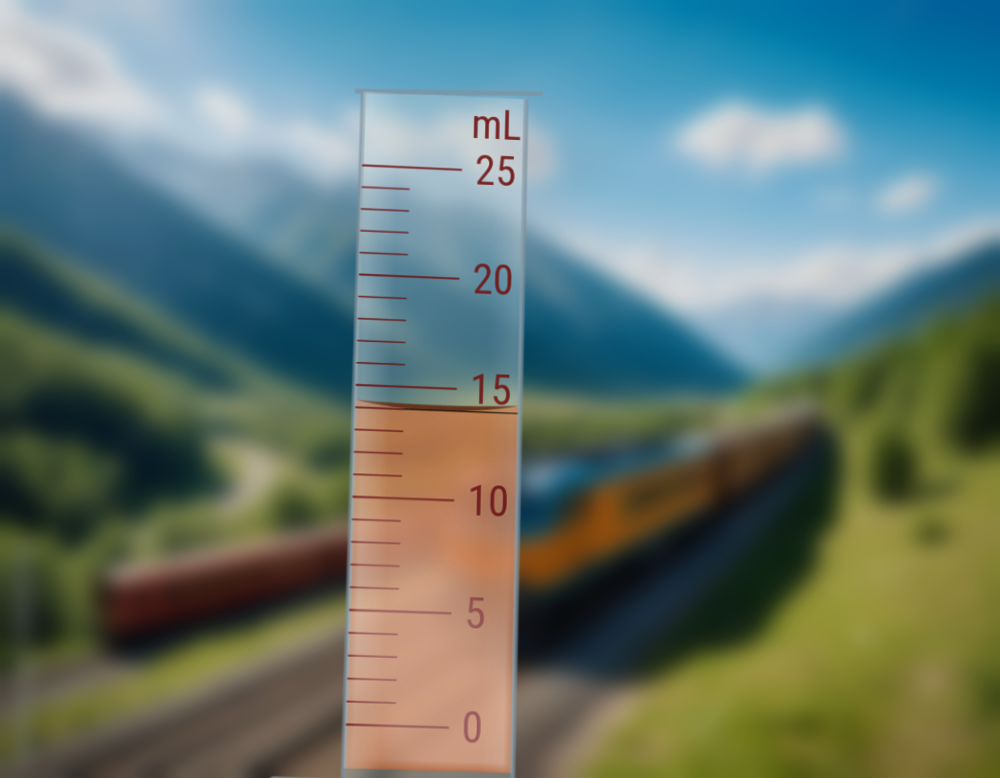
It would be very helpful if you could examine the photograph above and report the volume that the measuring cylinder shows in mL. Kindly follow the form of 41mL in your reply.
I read 14mL
